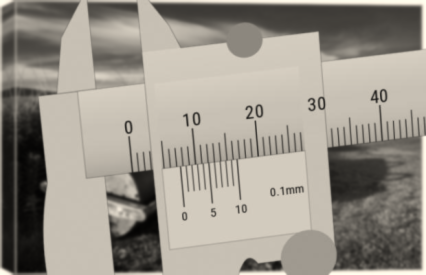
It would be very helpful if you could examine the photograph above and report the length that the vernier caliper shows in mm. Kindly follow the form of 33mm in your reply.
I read 7.6mm
